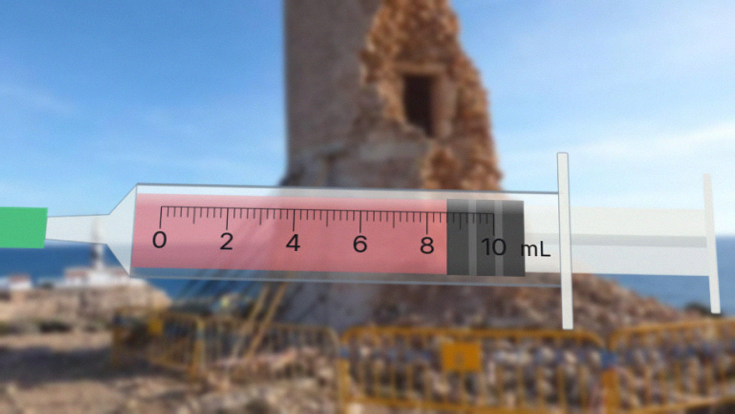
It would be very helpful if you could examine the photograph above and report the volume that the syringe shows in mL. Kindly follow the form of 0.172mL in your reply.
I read 8.6mL
